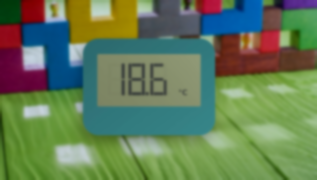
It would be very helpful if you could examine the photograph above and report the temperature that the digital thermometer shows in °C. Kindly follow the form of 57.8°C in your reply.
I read 18.6°C
